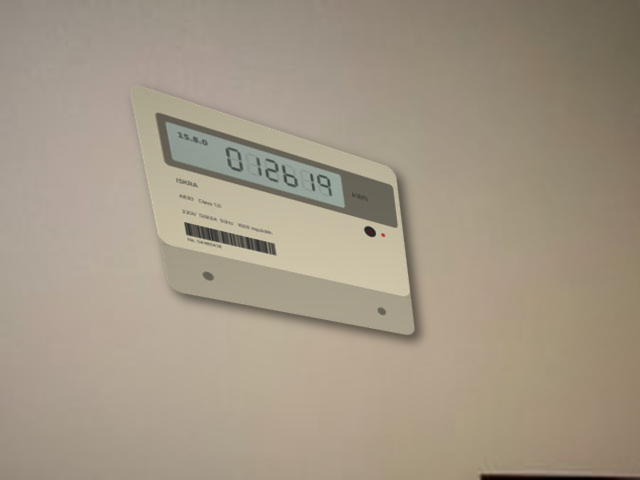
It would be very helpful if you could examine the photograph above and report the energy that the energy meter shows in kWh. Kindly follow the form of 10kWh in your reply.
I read 12619kWh
